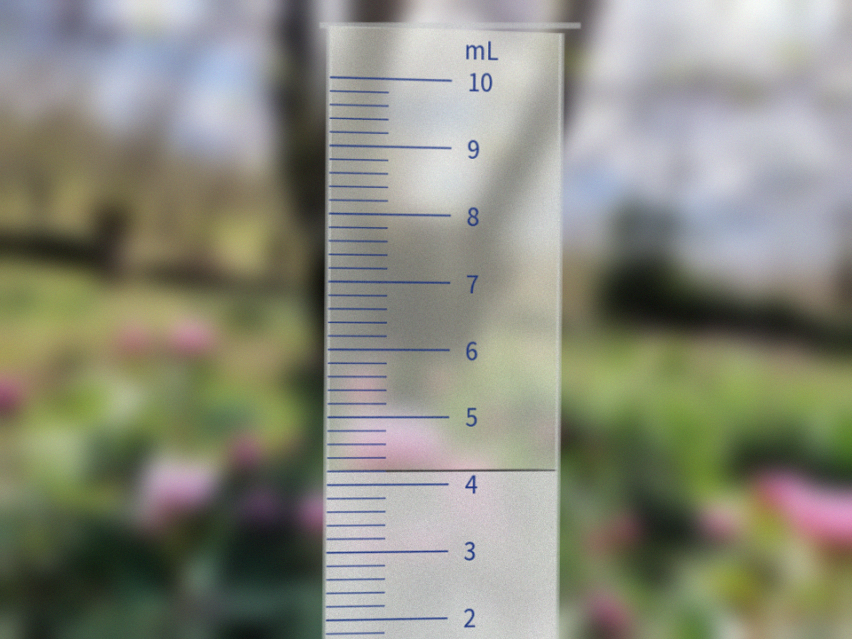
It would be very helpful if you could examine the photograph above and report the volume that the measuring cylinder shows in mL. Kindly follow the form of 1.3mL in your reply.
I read 4.2mL
